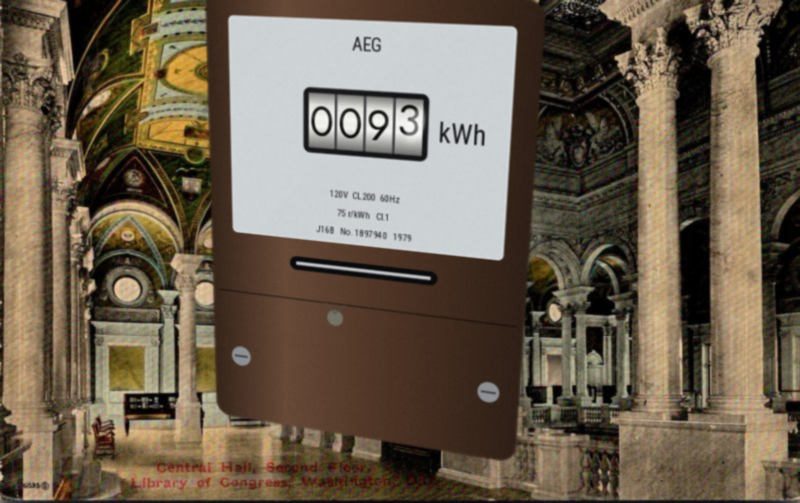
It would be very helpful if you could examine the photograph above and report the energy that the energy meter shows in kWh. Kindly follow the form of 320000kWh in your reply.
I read 93kWh
